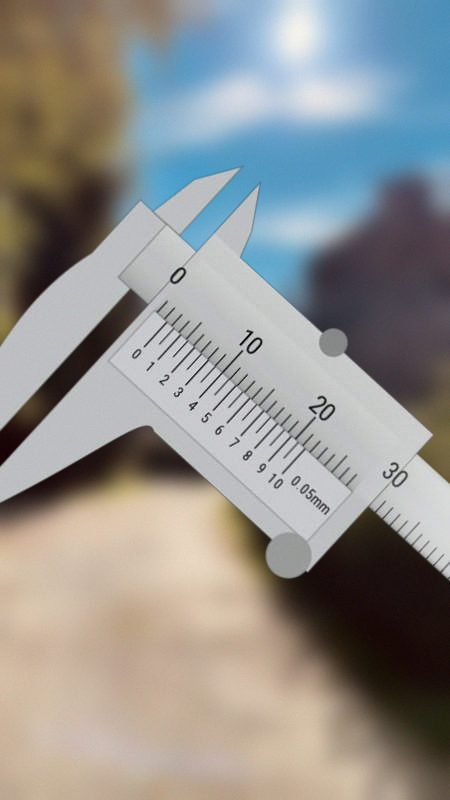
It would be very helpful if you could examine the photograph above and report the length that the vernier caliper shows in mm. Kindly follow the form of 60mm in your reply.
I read 2.4mm
